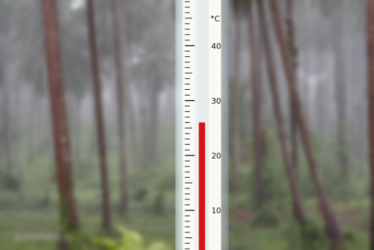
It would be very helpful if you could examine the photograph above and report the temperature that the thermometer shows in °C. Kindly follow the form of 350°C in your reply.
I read 26°C
